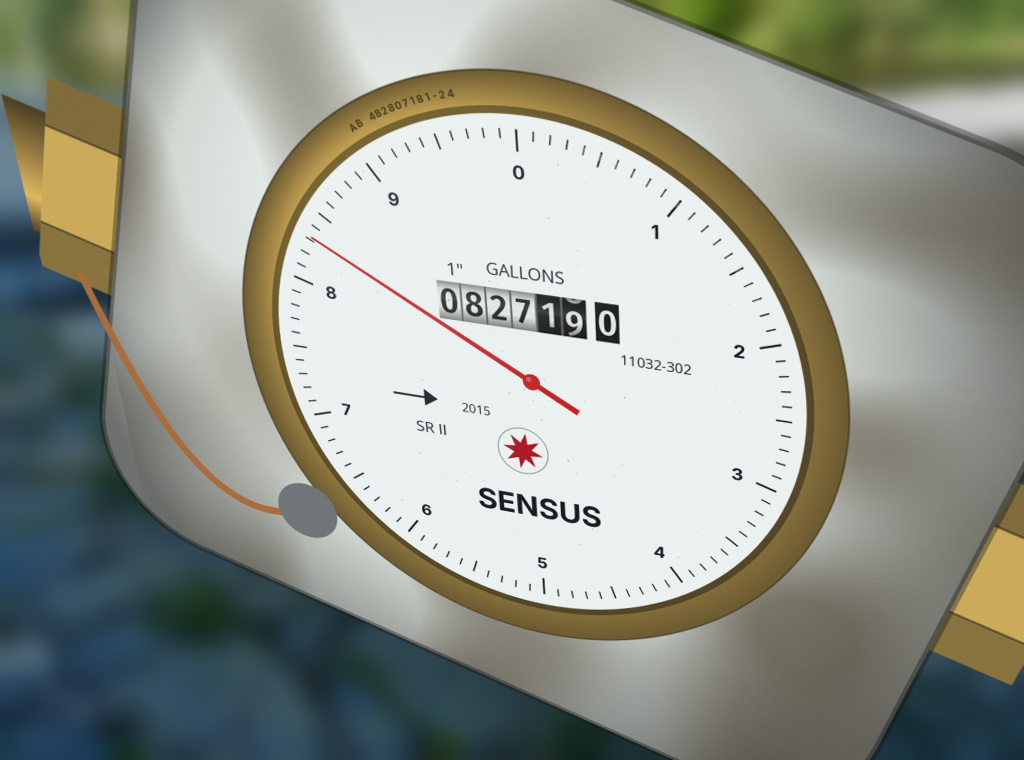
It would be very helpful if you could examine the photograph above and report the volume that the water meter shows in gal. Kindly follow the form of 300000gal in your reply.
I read 827188.3gal
